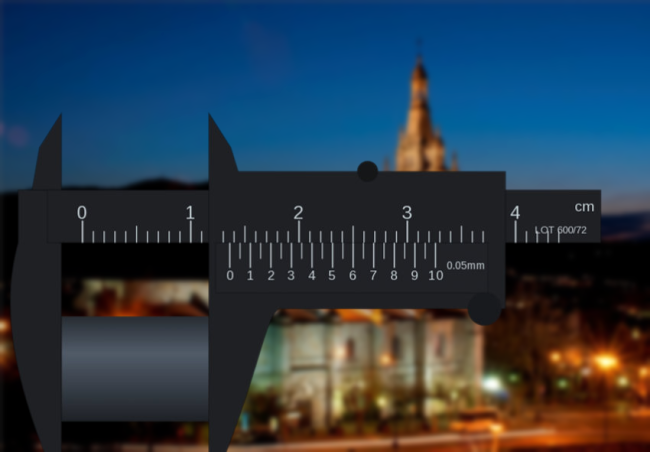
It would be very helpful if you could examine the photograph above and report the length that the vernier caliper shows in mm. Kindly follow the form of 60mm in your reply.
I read 13.6mm
